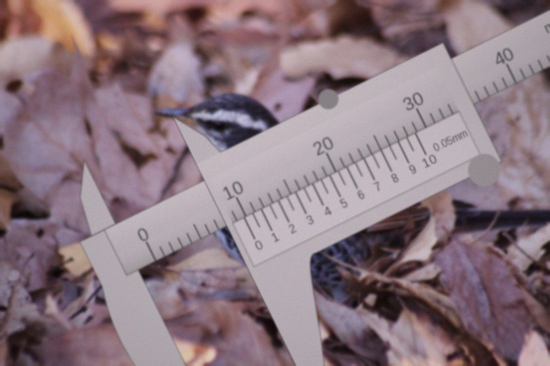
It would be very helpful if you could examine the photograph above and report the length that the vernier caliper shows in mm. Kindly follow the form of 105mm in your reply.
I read 9.8mm
